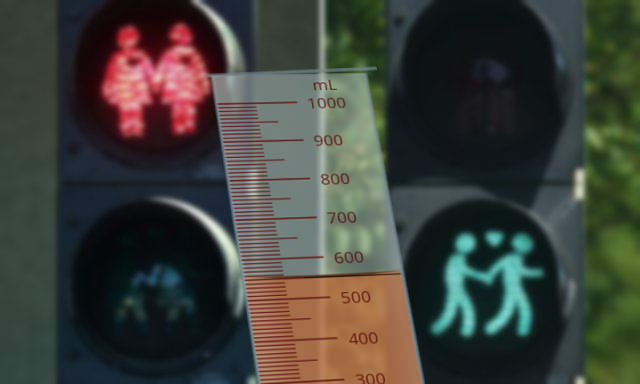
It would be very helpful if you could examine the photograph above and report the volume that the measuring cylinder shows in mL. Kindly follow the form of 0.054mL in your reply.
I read 550mL
